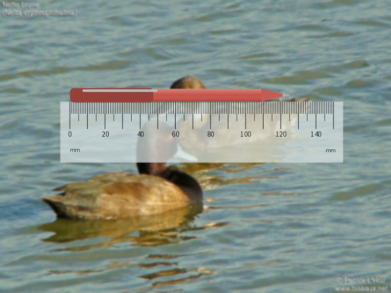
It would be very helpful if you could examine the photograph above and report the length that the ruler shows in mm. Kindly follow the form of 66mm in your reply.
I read 125mm
